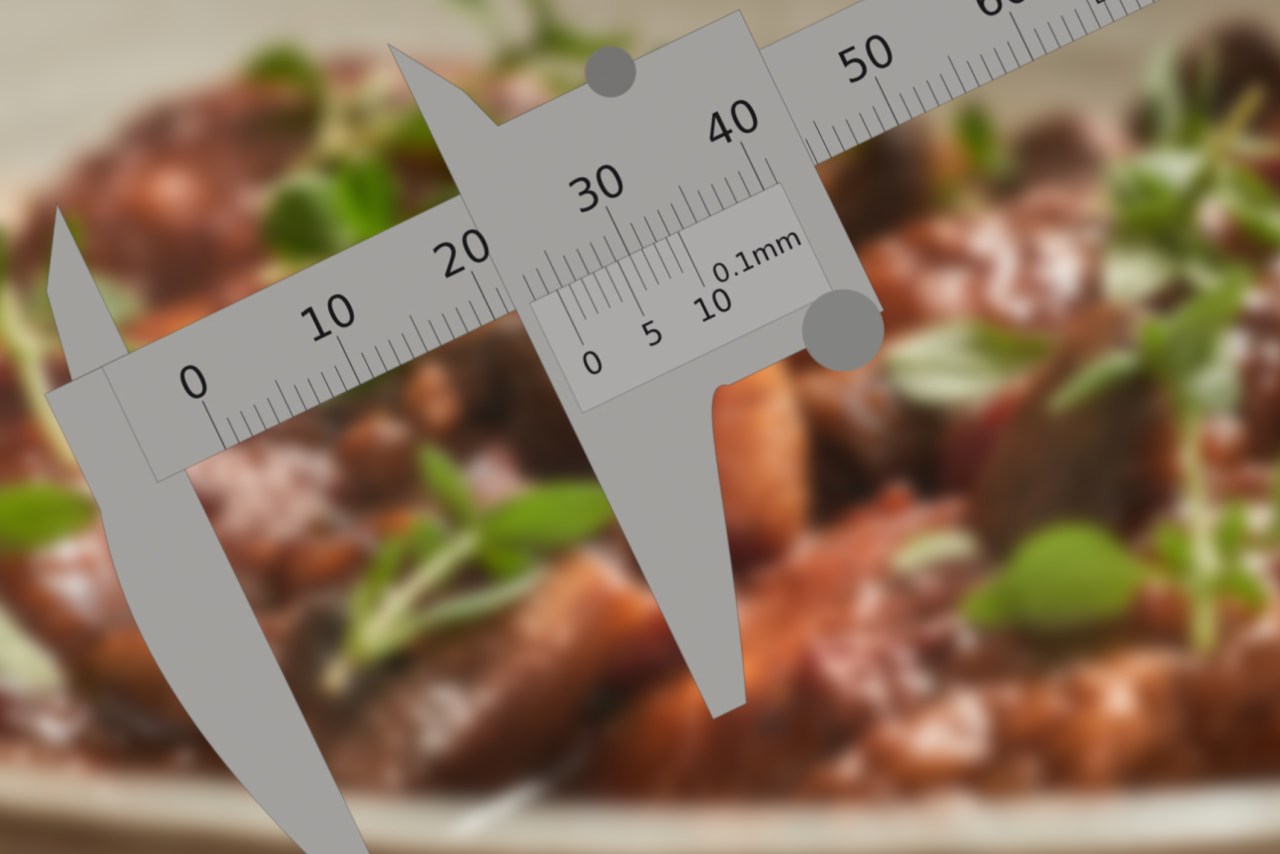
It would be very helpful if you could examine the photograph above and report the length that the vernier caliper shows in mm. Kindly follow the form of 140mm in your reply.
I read 24.6mm
